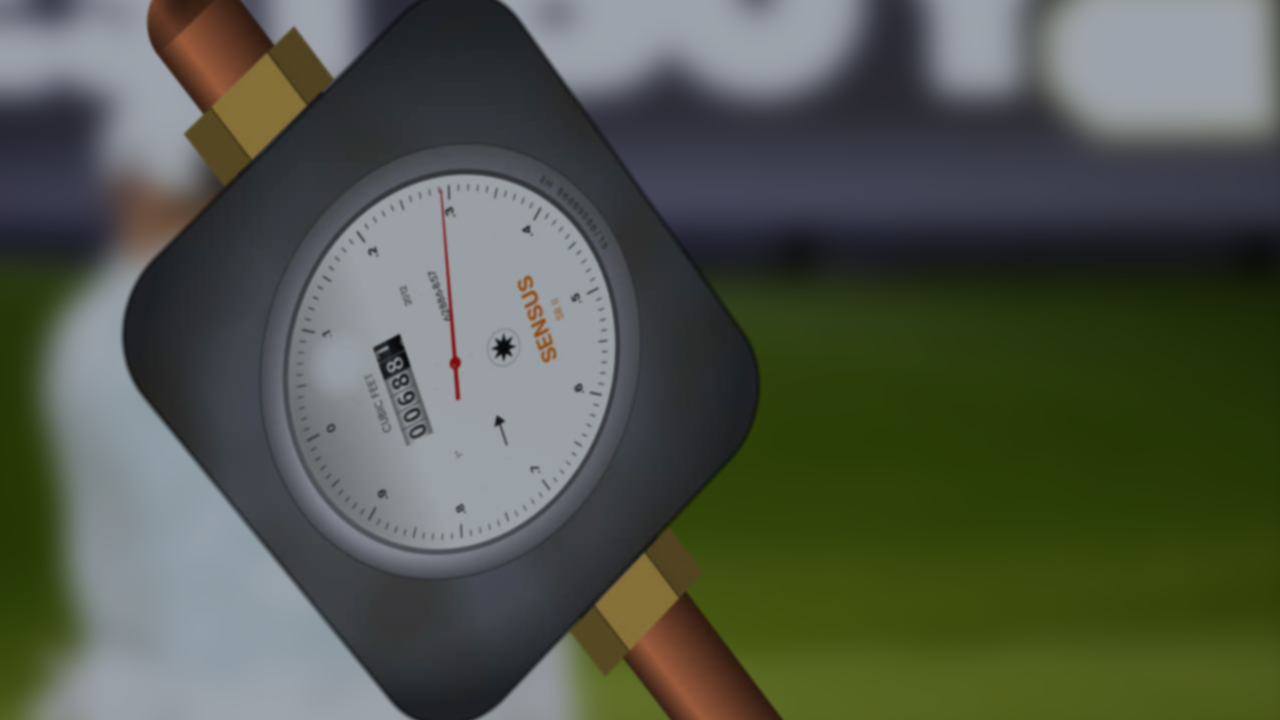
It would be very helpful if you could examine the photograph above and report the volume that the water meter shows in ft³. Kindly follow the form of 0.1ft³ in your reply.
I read 6881.29ft³
